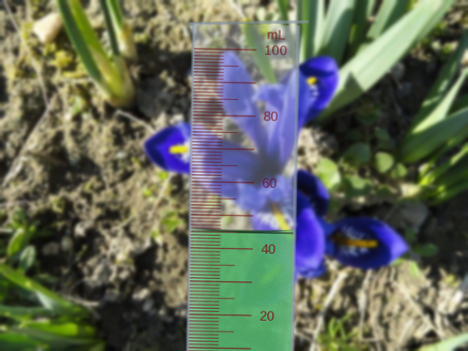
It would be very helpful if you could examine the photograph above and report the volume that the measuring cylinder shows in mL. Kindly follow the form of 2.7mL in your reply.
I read 45mL
